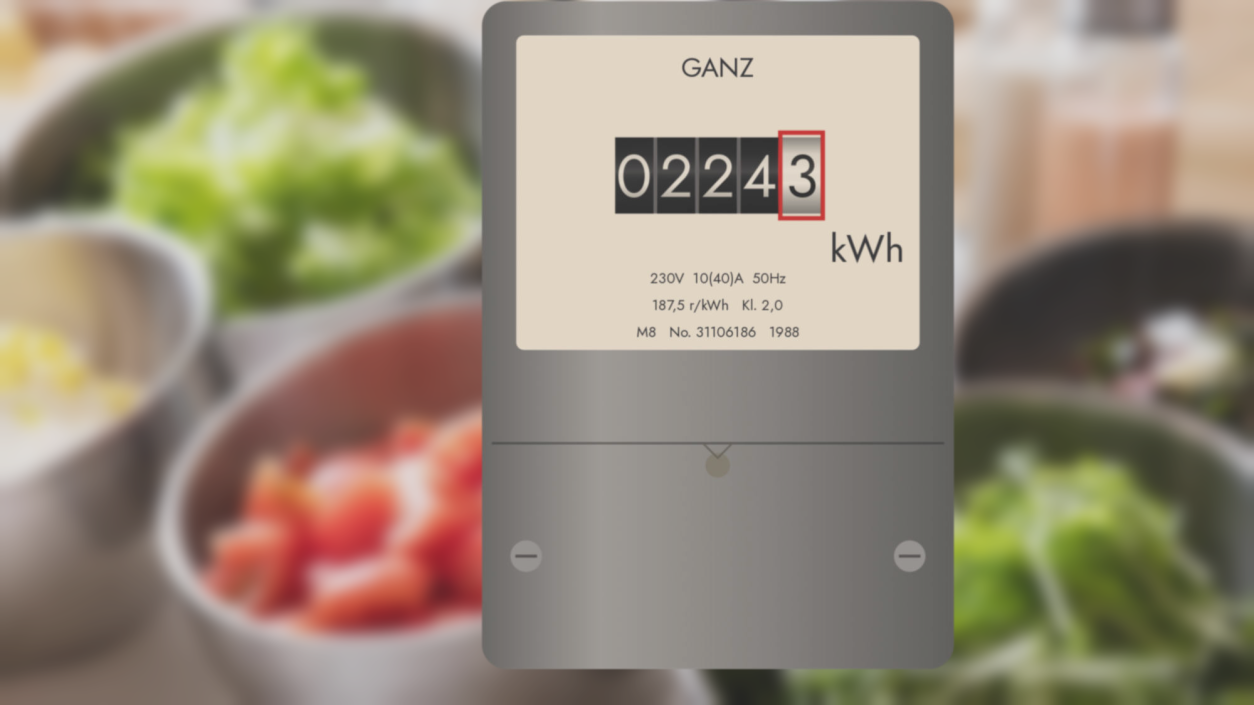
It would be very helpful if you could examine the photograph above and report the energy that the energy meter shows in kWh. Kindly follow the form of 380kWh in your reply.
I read 224.3kWh
